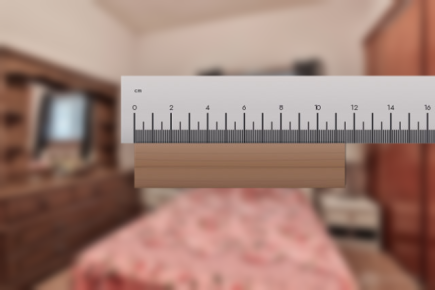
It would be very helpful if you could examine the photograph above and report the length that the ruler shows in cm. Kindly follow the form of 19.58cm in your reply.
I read 11.5cm
